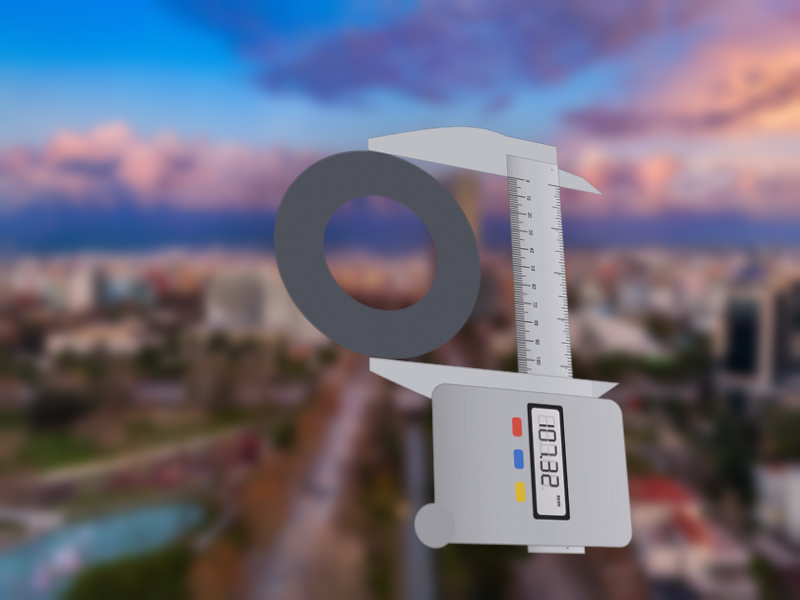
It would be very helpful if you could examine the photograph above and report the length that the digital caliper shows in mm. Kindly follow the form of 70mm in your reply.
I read 107.32mm
